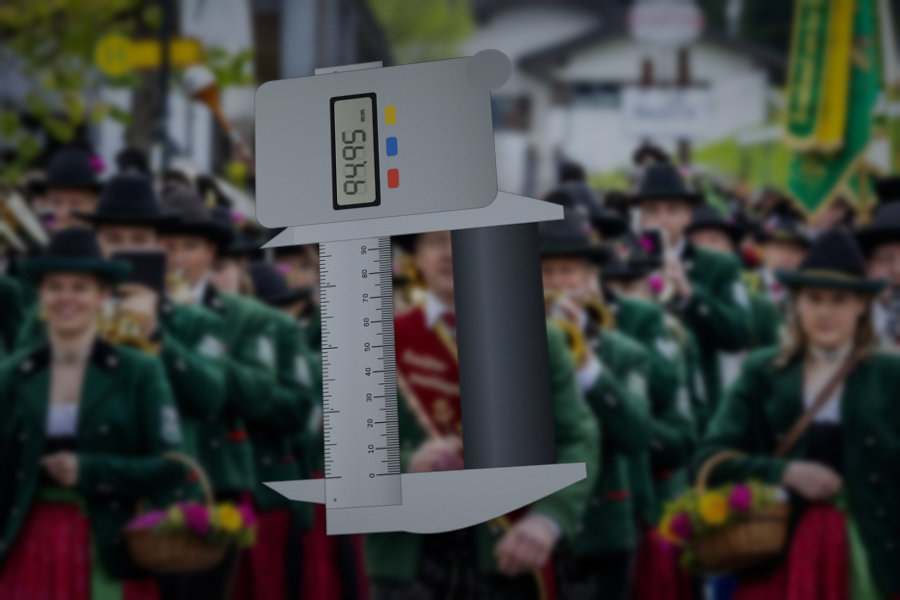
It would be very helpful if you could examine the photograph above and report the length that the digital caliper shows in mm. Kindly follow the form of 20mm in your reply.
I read 94.95mm
